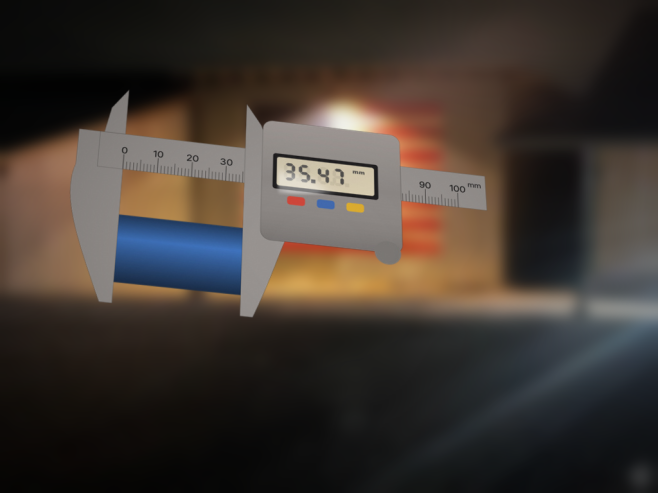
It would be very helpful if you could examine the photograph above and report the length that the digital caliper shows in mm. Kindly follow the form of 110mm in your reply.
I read 35.47mm
